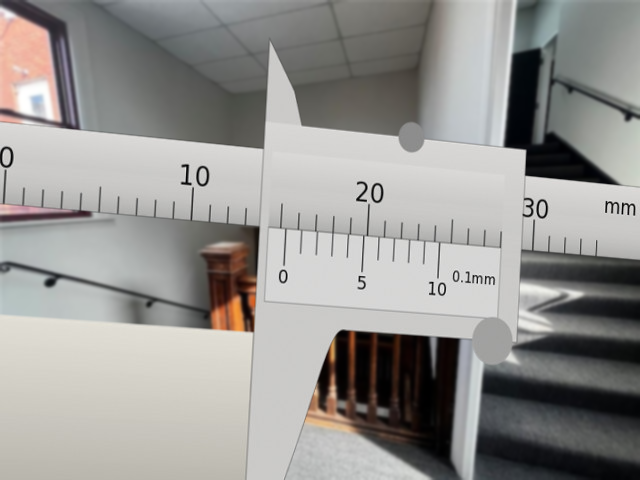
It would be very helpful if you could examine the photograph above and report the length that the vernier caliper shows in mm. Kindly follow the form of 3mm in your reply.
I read 15.3mm
